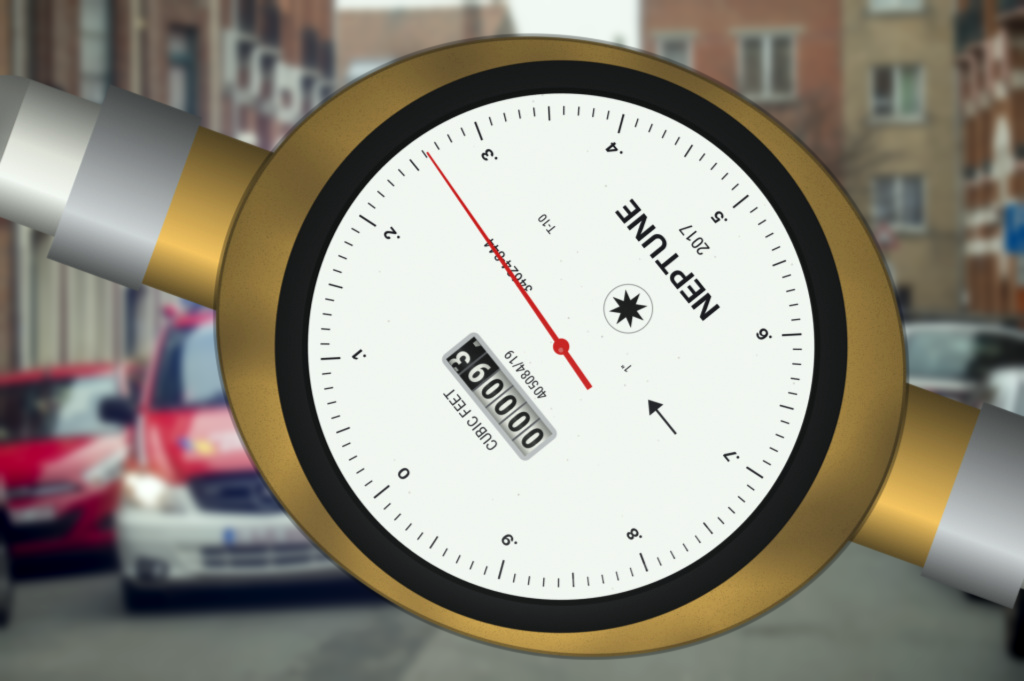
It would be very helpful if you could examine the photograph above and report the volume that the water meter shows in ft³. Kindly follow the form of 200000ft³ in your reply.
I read 93.26ft³
